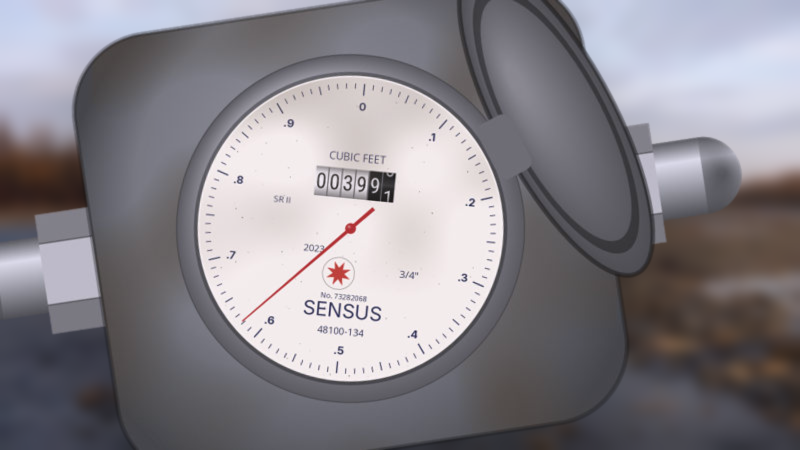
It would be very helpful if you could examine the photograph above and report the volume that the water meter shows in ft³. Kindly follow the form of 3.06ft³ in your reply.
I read 3990.62ft³
